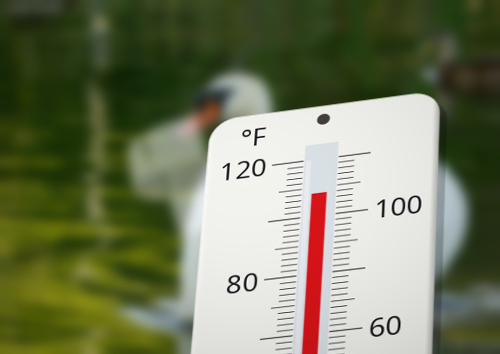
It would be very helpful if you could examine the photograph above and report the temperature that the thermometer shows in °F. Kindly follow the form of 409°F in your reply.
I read 108°F
